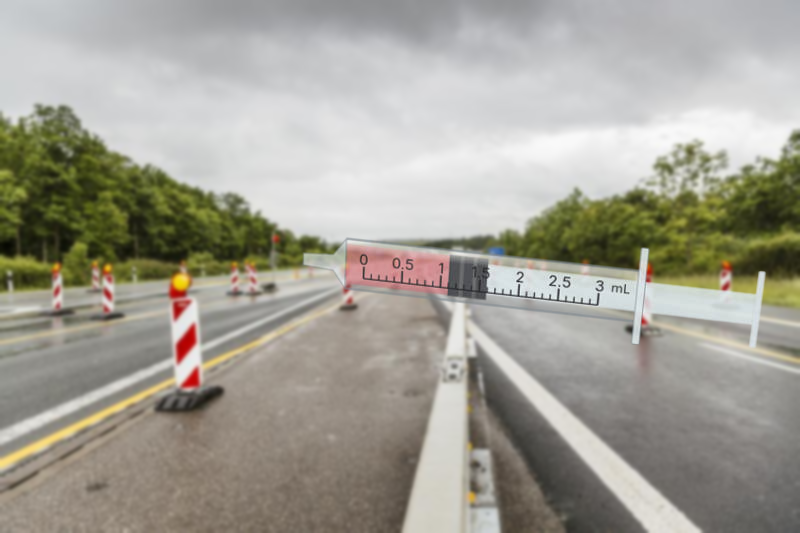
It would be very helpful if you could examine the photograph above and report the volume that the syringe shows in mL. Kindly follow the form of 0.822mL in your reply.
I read 1.1mL
